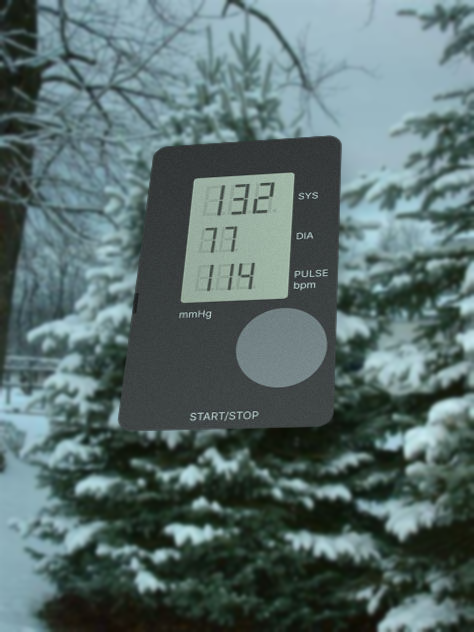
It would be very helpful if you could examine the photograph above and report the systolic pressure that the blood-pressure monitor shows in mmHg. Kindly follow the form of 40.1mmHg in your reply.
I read 132mmHg
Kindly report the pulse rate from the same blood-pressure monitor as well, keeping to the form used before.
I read 114bpm
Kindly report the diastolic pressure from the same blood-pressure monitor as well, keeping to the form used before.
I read 77mmHg
